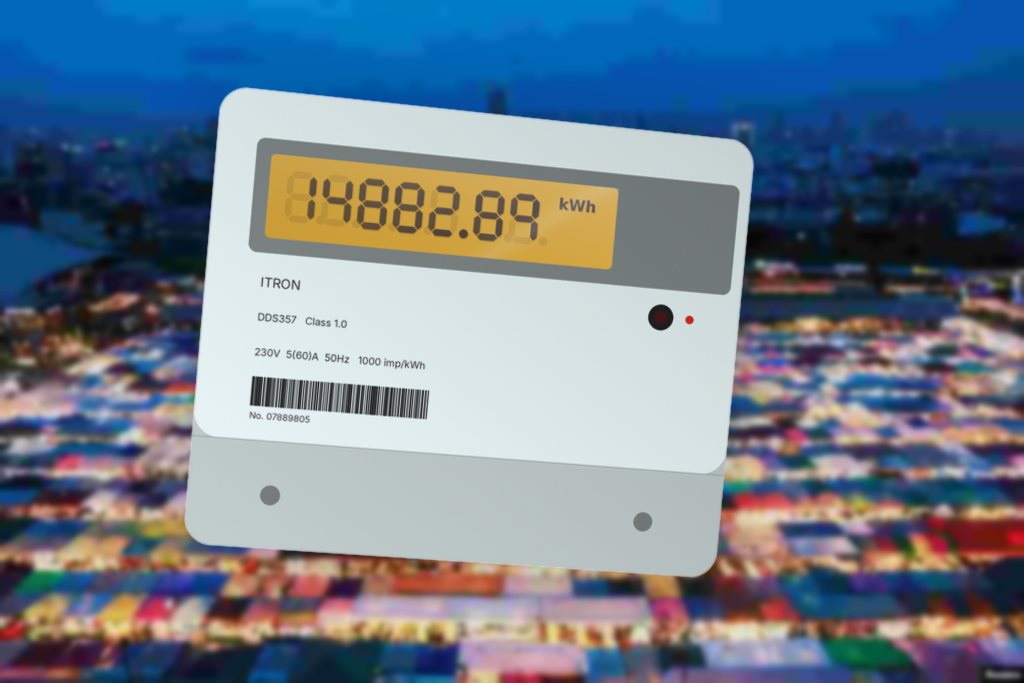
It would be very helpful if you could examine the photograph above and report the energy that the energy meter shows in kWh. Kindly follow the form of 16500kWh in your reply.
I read 14882.89kWh
